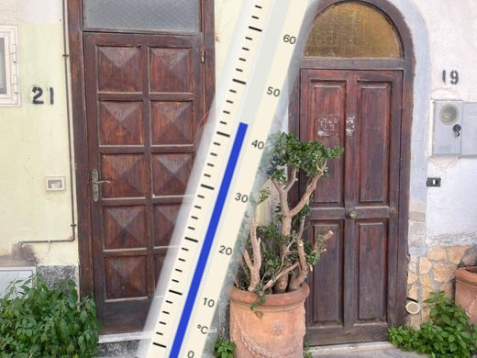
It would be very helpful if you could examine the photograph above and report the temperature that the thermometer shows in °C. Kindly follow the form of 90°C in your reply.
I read 43°C
